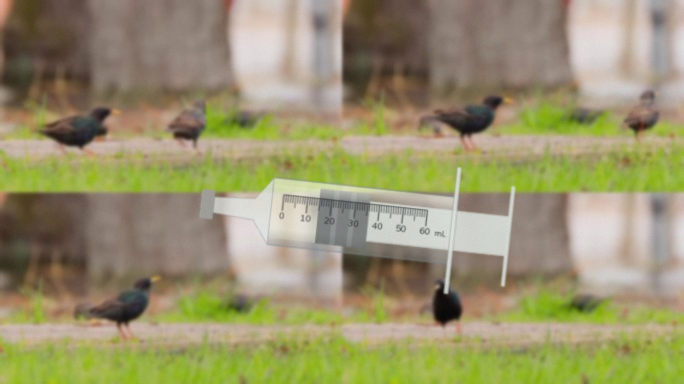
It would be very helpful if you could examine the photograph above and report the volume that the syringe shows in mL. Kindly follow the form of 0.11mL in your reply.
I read 15mL
